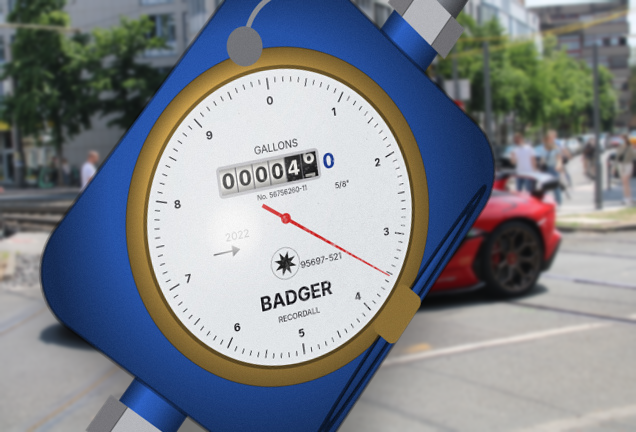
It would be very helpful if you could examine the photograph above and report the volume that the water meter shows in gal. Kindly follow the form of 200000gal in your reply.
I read 463.5gal
